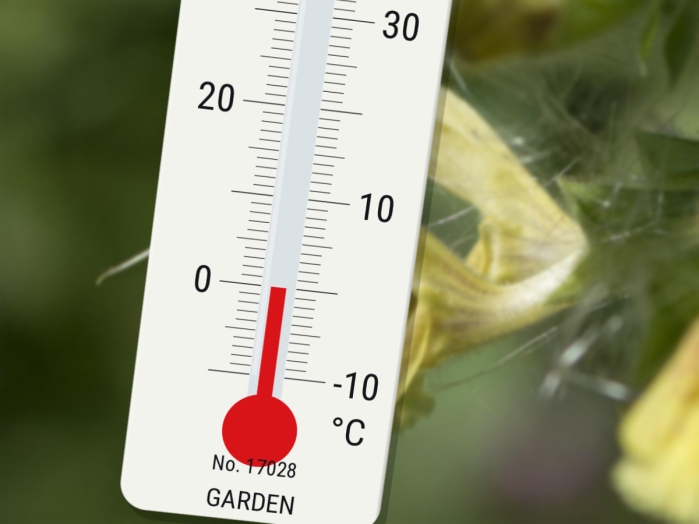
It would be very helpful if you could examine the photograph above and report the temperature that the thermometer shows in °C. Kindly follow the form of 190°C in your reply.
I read 0°C
